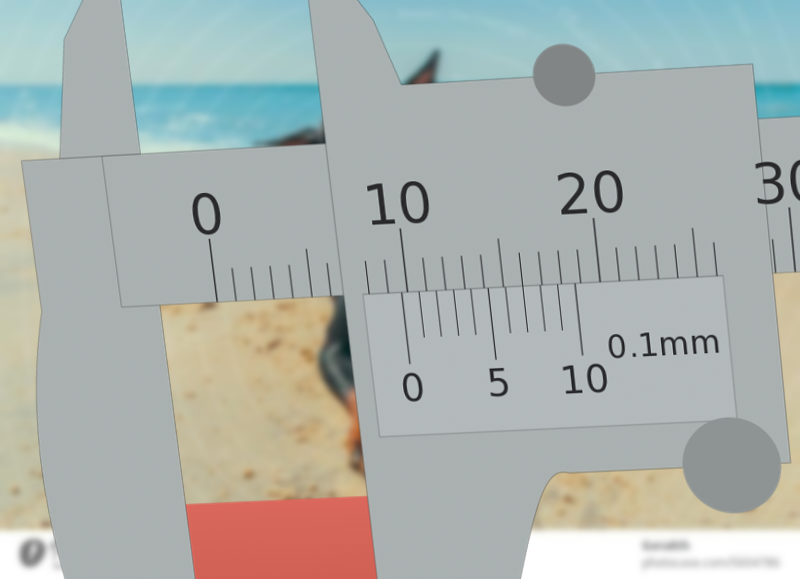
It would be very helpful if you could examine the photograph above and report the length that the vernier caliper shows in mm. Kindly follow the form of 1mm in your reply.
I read 9.7mm
